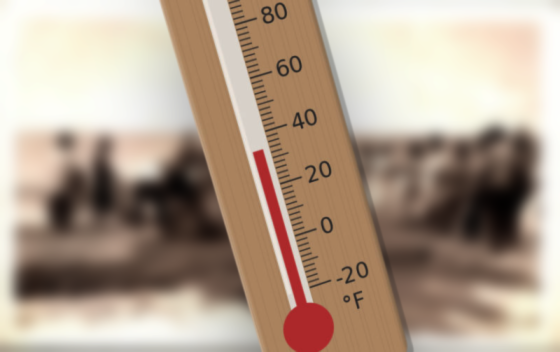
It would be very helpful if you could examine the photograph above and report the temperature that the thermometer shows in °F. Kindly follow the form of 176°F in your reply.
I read 34°F
